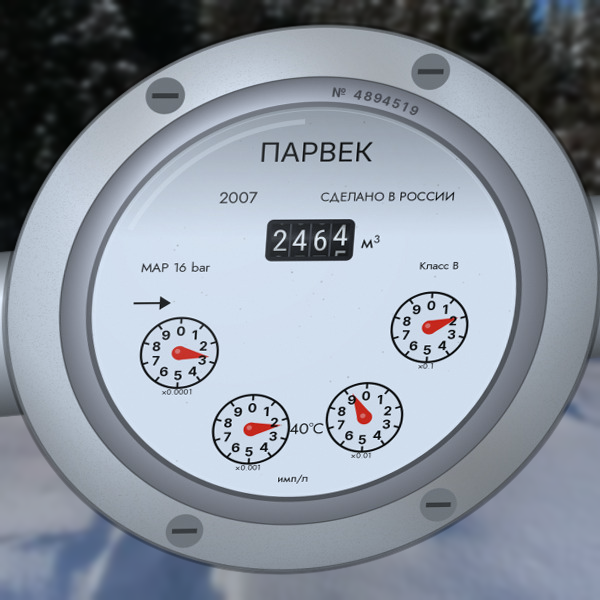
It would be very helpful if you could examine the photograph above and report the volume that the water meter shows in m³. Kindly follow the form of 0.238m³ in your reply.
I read 2464.1922m³
